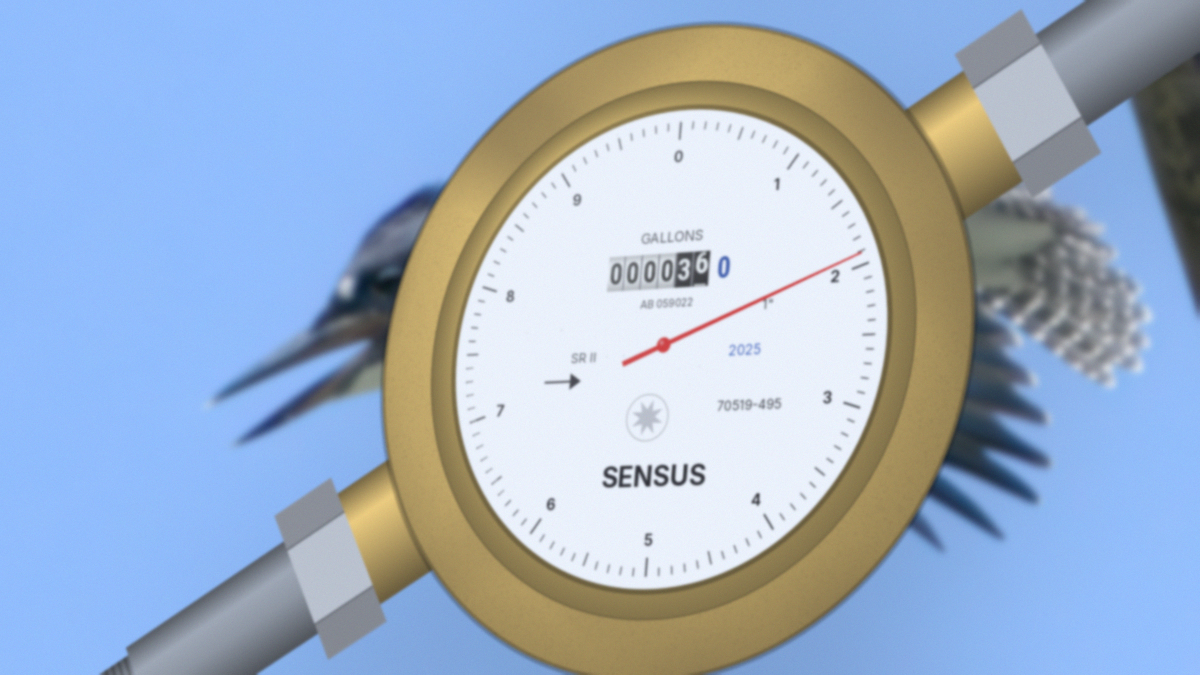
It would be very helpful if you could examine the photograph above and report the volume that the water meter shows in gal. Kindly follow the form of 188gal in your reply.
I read 361.9gal
